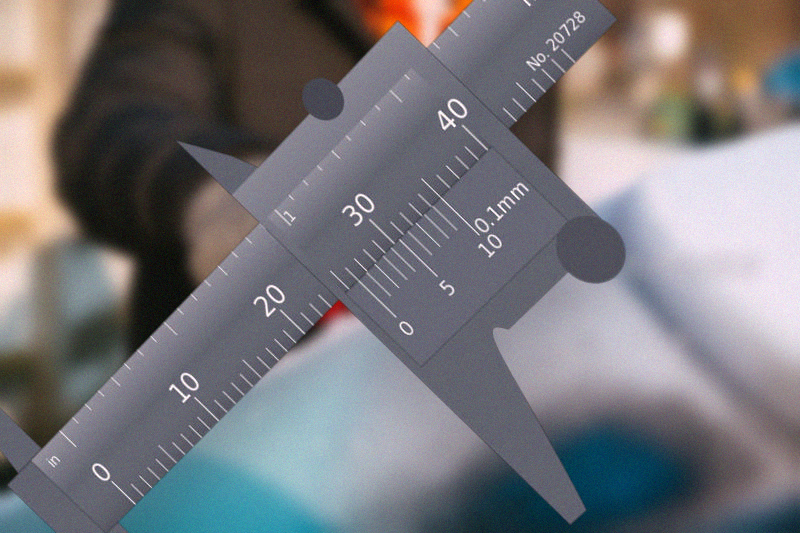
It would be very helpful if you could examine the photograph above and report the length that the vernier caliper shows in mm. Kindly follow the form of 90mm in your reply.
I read 26.0mm
